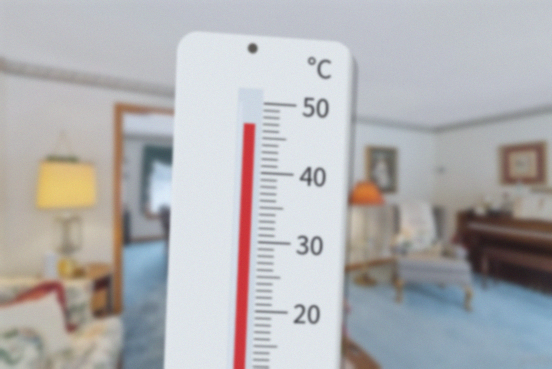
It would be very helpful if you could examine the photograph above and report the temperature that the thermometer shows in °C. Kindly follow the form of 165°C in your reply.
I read 47°C
